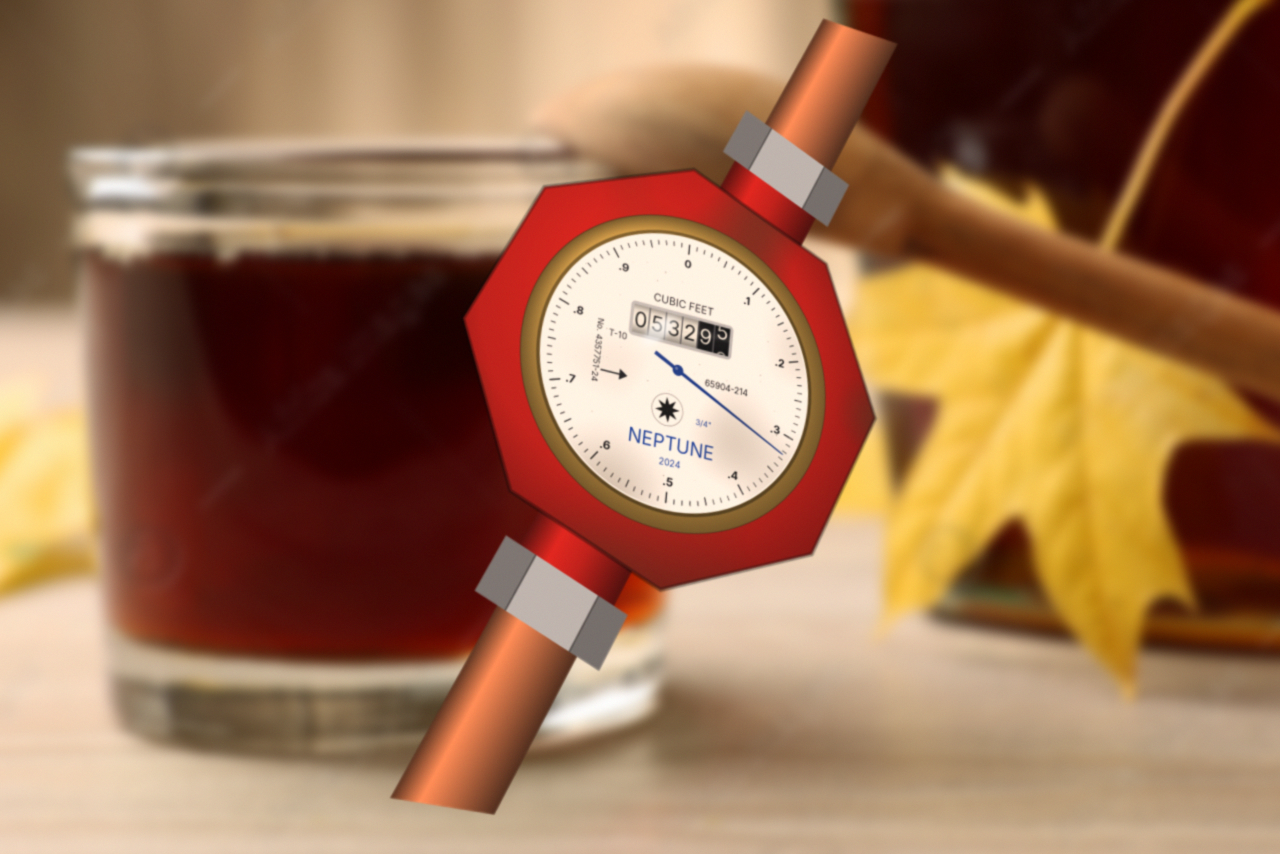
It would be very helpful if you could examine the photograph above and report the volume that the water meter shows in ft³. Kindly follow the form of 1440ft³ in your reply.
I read 53295.32ft³
